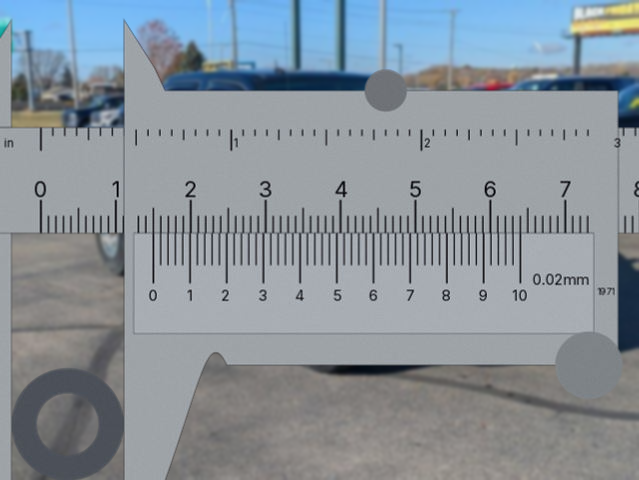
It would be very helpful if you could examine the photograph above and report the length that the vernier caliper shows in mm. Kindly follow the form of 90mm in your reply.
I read 15.0mm
